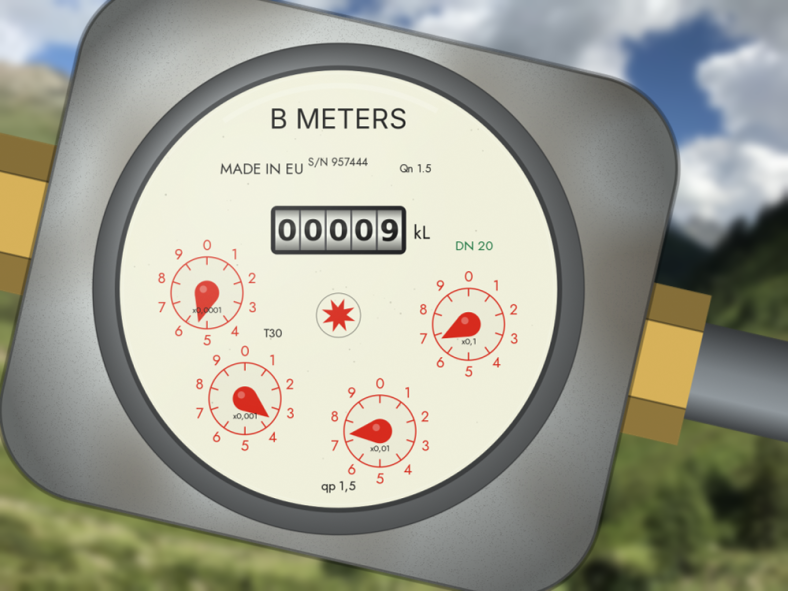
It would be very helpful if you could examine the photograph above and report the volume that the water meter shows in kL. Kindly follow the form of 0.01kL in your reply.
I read 9.6735kL
